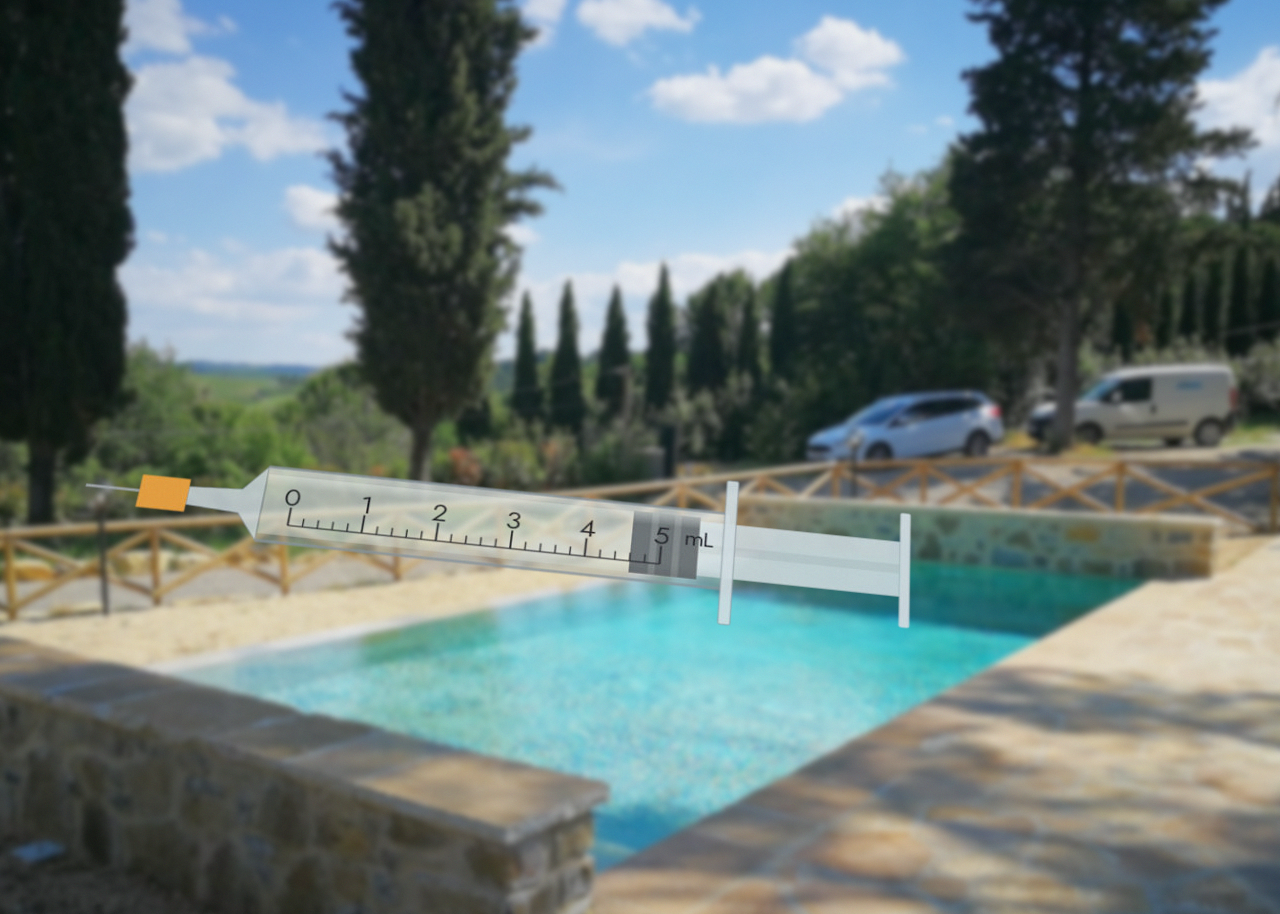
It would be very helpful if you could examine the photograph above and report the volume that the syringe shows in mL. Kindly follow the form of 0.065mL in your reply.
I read 4.6mL
